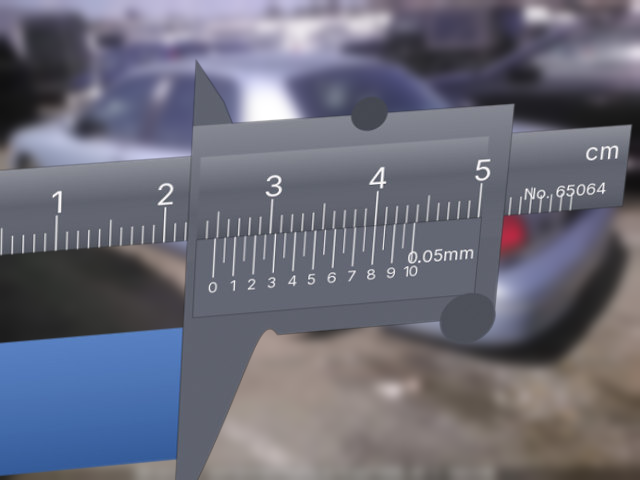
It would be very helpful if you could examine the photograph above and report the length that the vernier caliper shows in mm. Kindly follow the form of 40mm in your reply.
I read 24.8mm
